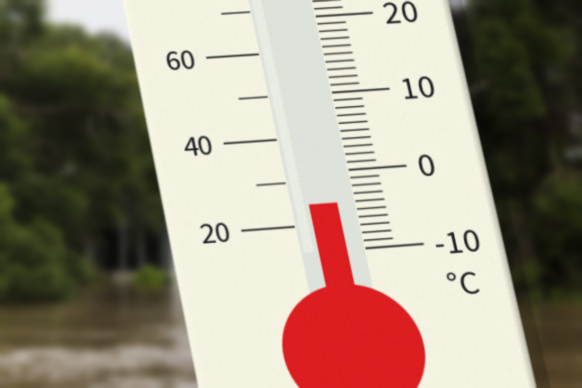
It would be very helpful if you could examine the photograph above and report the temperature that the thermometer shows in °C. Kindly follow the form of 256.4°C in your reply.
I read -4°C
